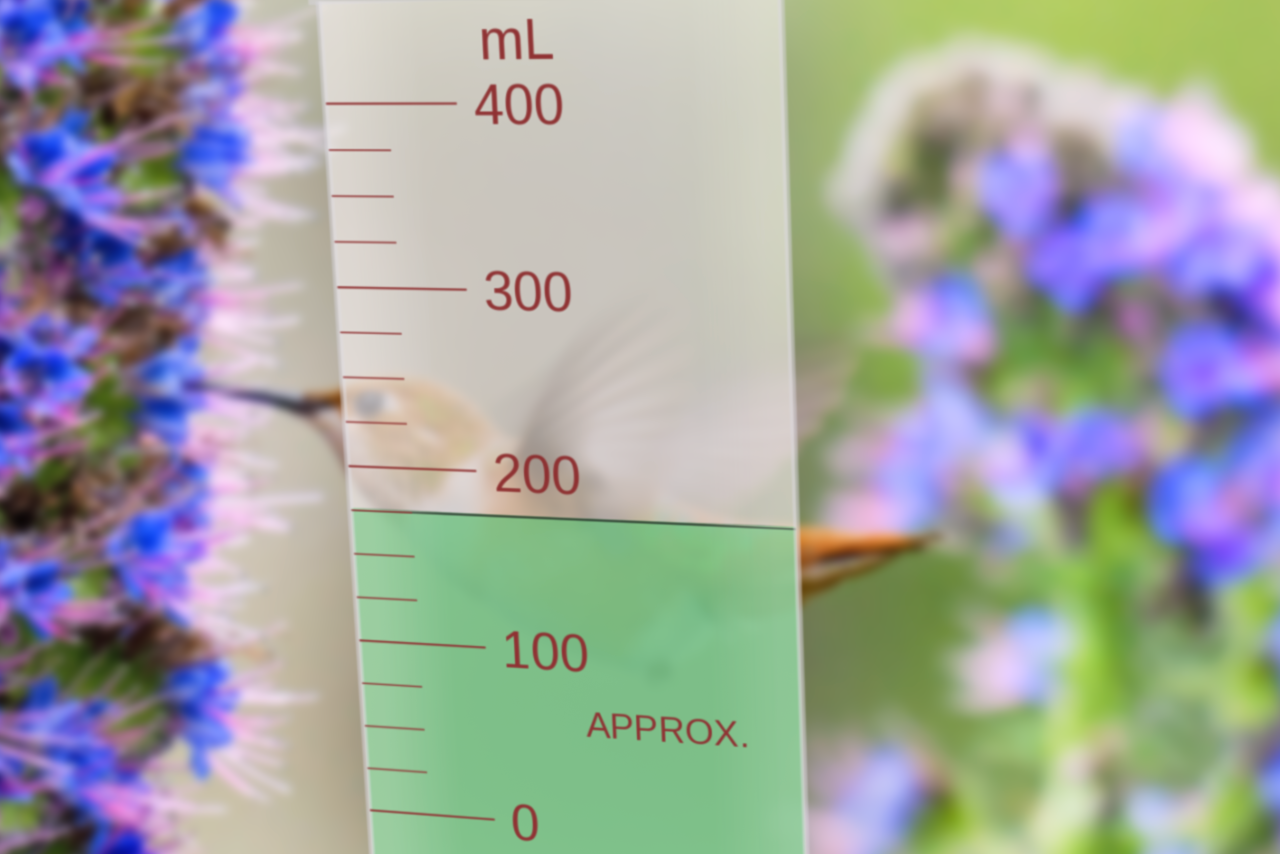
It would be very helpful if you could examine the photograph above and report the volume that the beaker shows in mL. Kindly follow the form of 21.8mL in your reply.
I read 175mL
